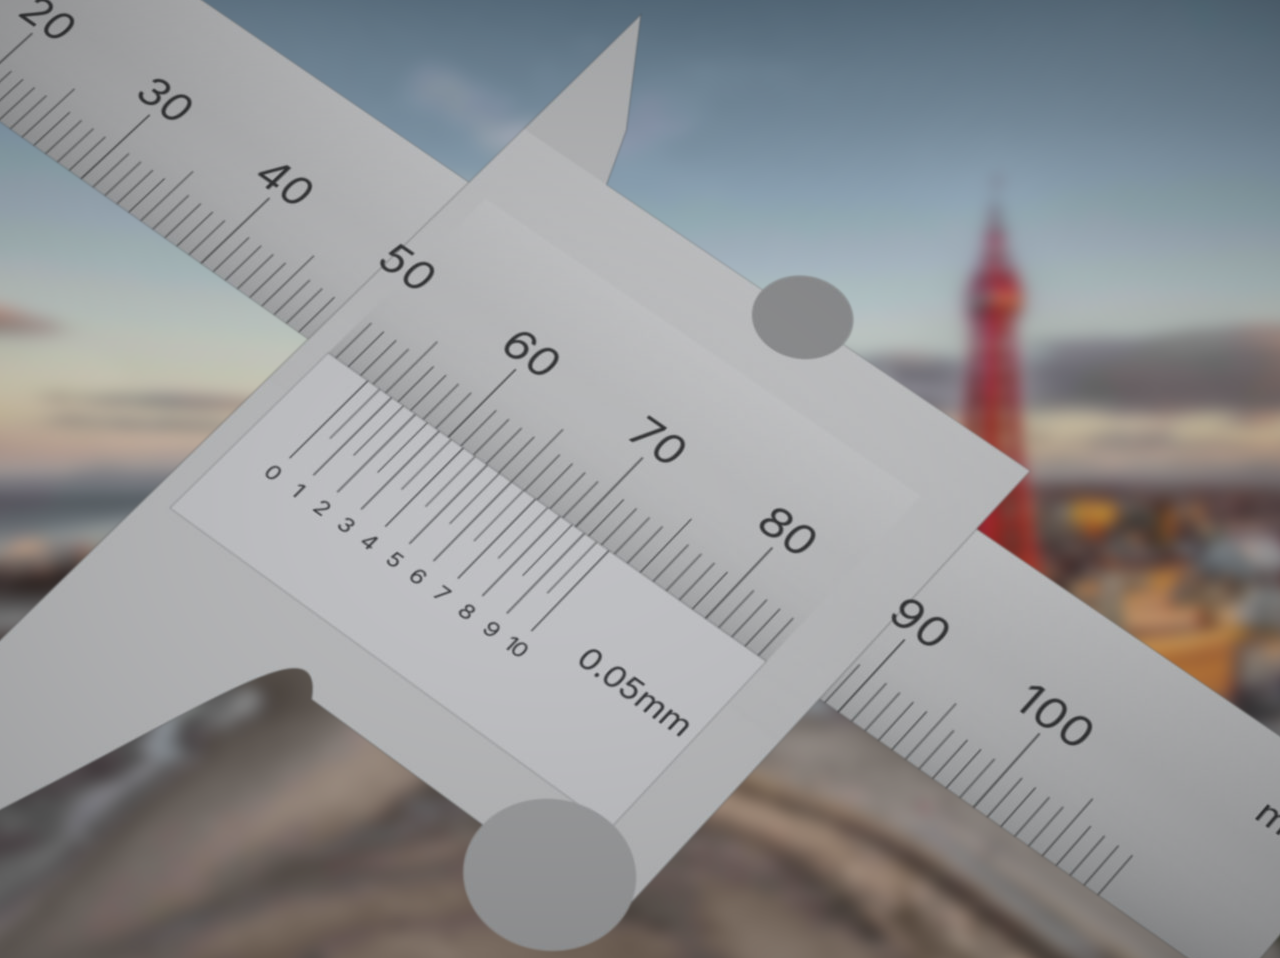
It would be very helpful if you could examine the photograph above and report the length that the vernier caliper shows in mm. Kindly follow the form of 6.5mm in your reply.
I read 53.6mm
